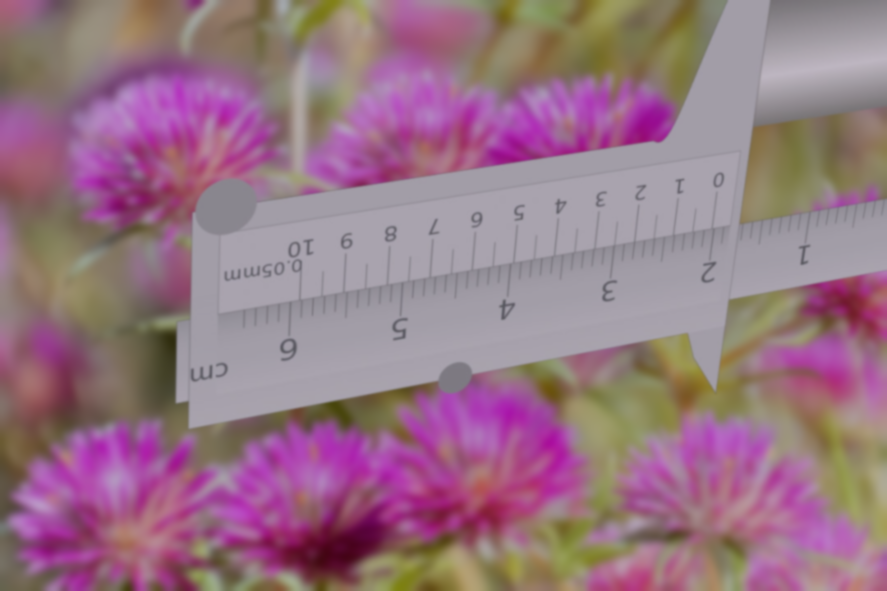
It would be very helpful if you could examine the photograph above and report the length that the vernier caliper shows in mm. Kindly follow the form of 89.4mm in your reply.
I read 20.2mm
